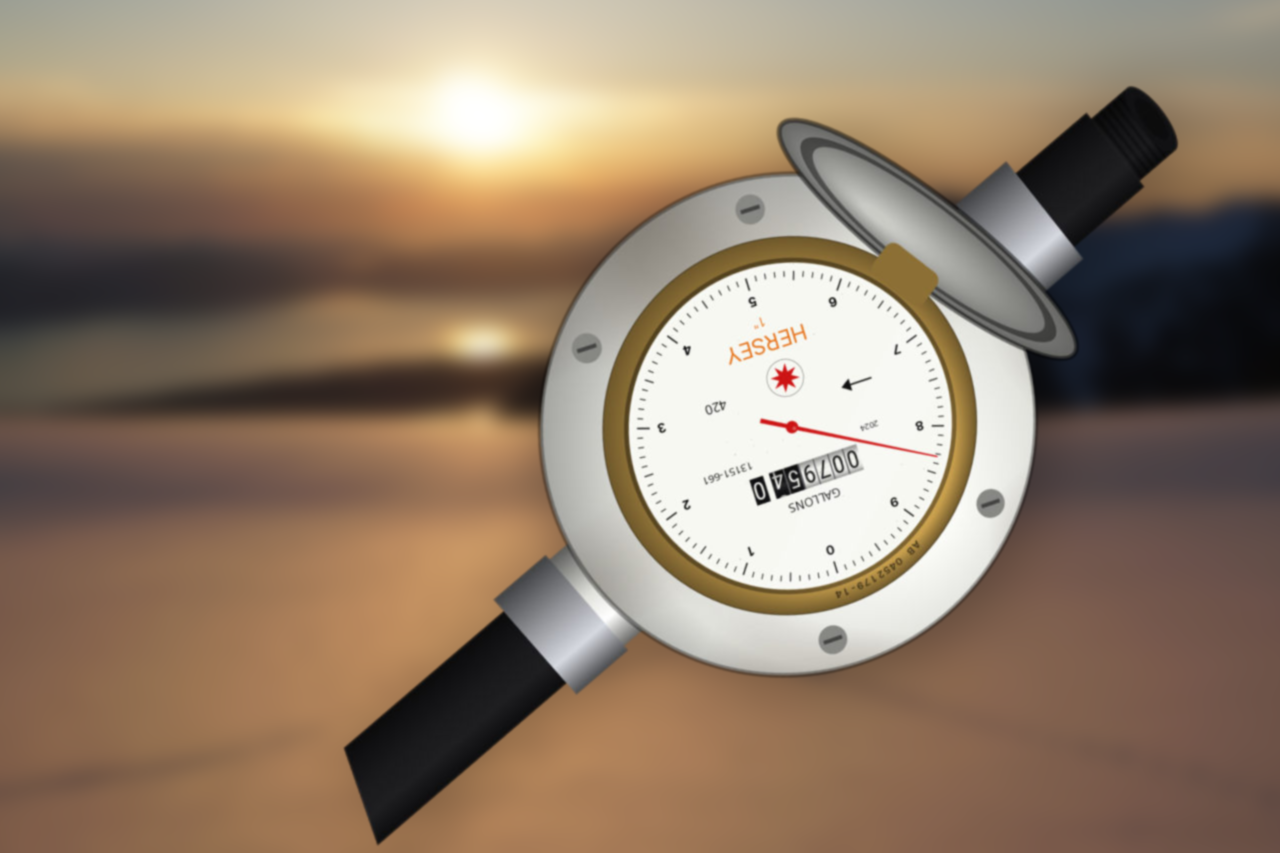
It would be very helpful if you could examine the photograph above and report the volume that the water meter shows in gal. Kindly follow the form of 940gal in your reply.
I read 79538.3gal
